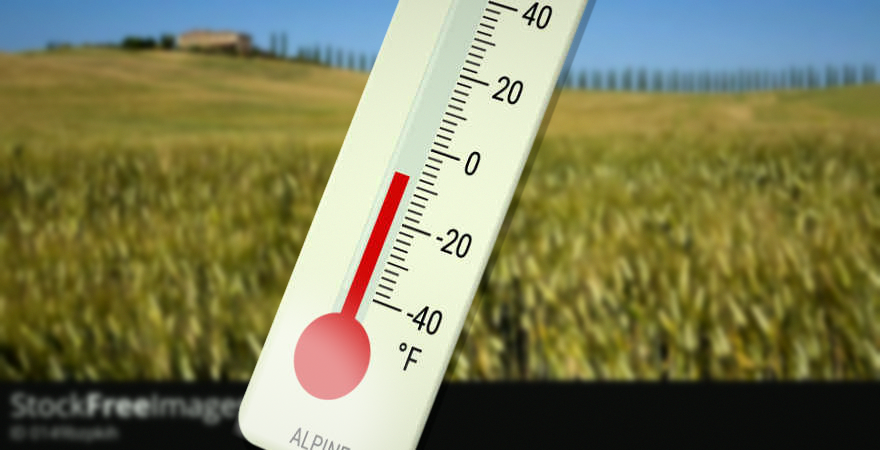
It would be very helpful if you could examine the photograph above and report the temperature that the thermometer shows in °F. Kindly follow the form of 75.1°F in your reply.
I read -8°F
